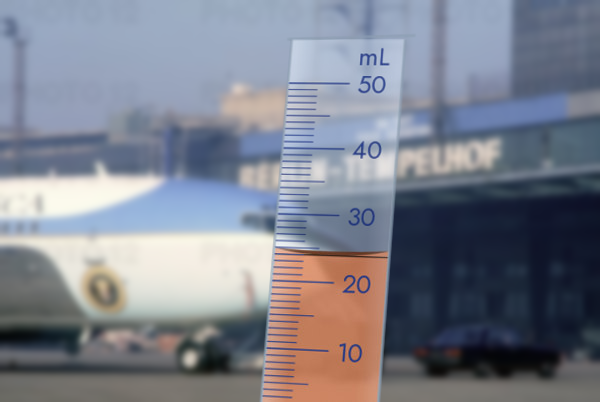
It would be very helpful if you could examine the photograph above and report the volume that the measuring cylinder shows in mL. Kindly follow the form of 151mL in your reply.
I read 24mL
